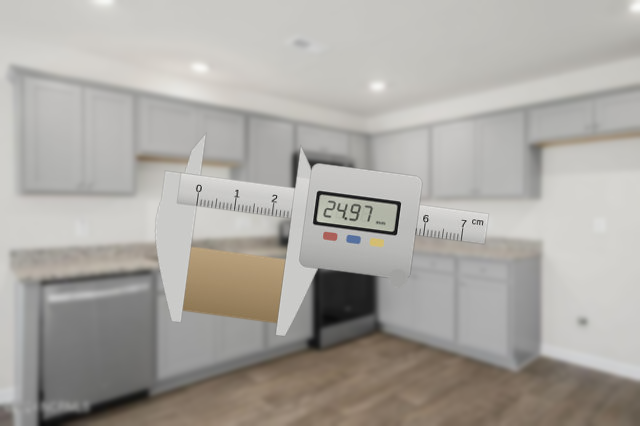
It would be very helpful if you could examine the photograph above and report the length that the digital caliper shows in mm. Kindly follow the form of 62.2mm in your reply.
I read 24.97mm
